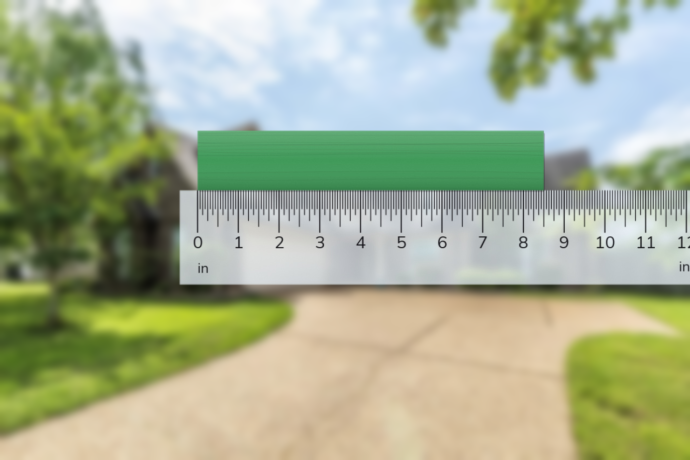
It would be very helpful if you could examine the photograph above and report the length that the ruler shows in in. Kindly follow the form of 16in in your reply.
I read 8.5in
